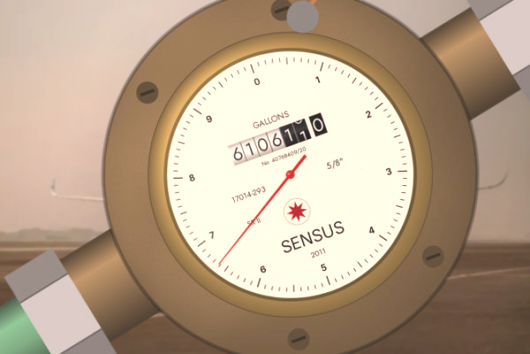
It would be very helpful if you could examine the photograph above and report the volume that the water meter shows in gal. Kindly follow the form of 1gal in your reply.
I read 6106106.6gal
